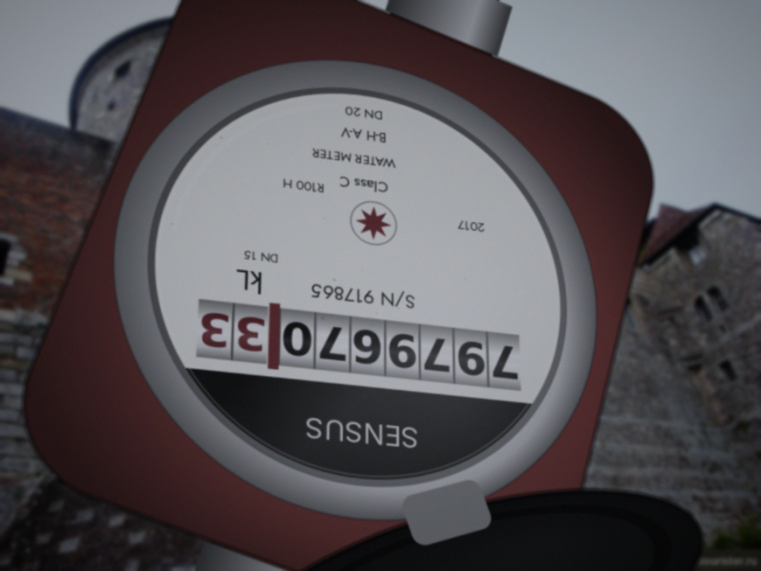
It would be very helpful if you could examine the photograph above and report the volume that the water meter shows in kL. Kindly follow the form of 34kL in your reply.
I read 7979670.33kL
